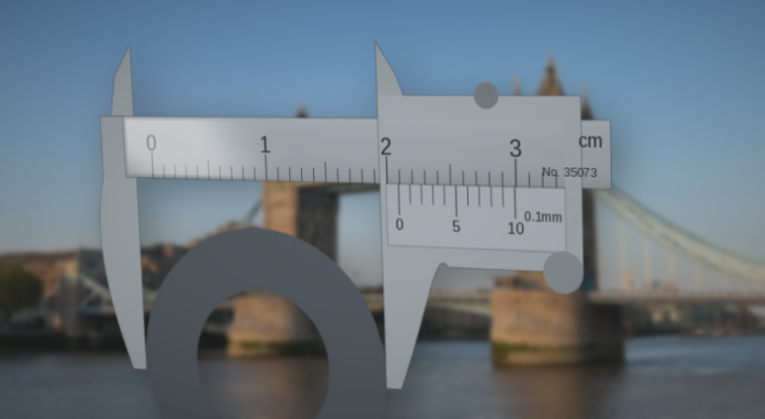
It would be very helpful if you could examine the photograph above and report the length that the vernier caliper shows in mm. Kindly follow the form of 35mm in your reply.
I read 20.9mm
